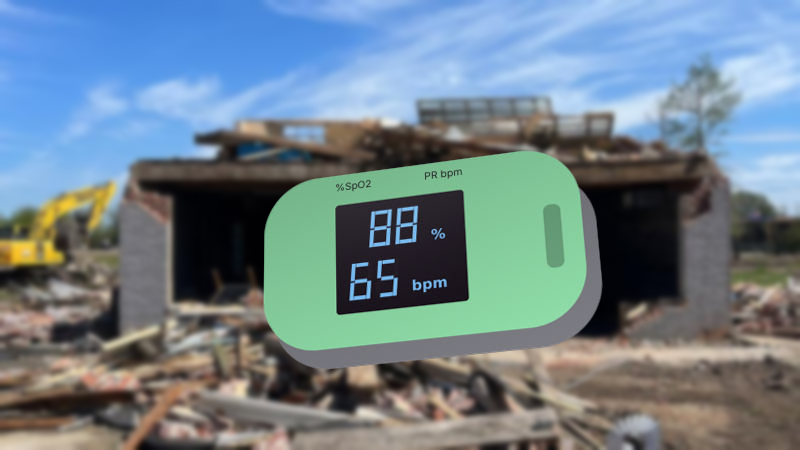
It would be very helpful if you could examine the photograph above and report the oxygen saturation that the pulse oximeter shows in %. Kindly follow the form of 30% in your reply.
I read 88%
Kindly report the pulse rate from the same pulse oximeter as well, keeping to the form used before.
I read 65bpm
